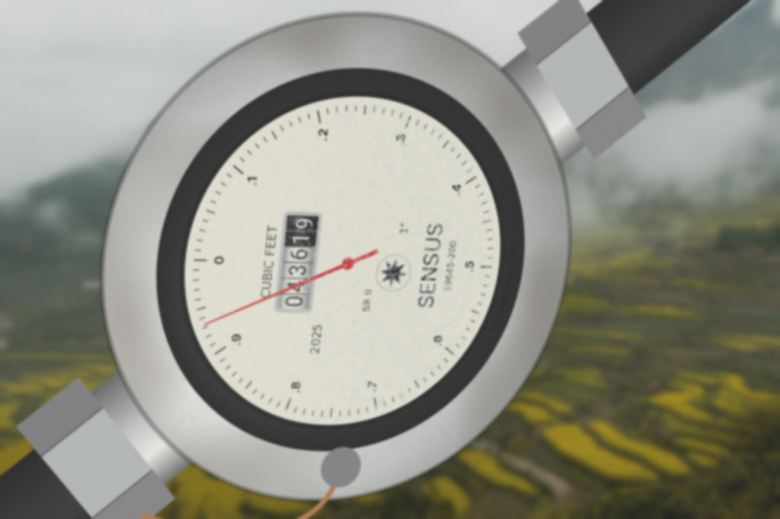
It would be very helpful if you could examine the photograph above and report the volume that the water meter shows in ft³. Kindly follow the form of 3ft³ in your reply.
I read 43618.93ft³
